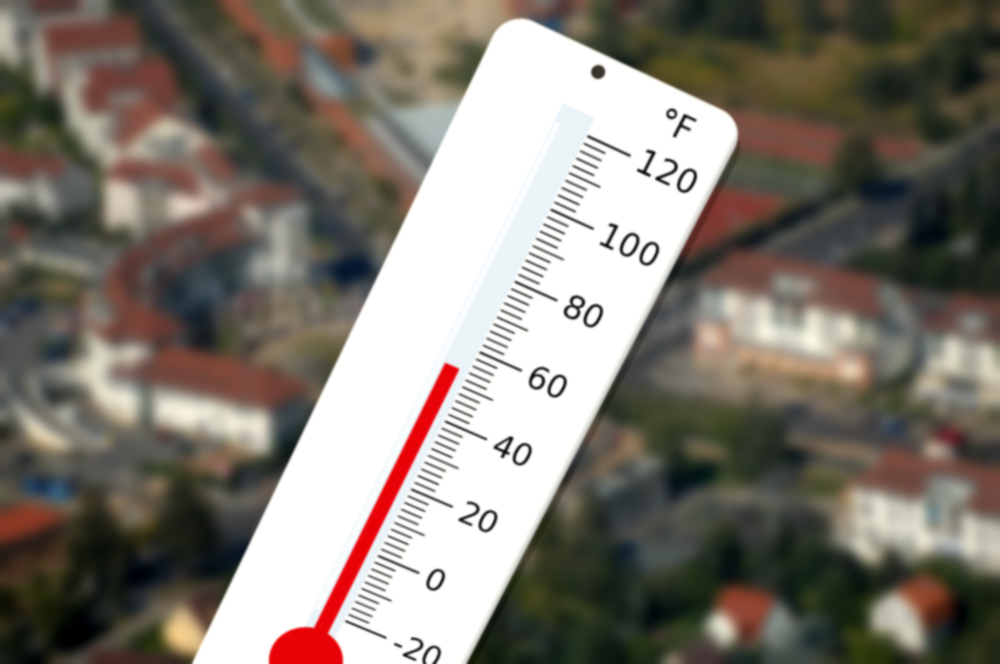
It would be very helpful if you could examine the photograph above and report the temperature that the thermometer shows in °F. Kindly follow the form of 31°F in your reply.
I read 54°F
